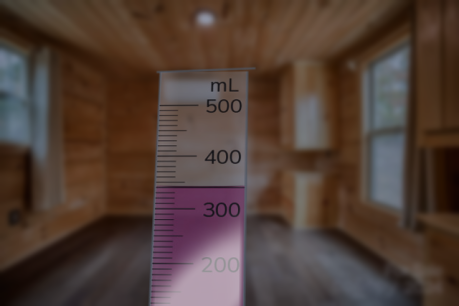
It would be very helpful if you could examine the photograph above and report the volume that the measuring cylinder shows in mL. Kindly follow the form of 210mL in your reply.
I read 340mL
